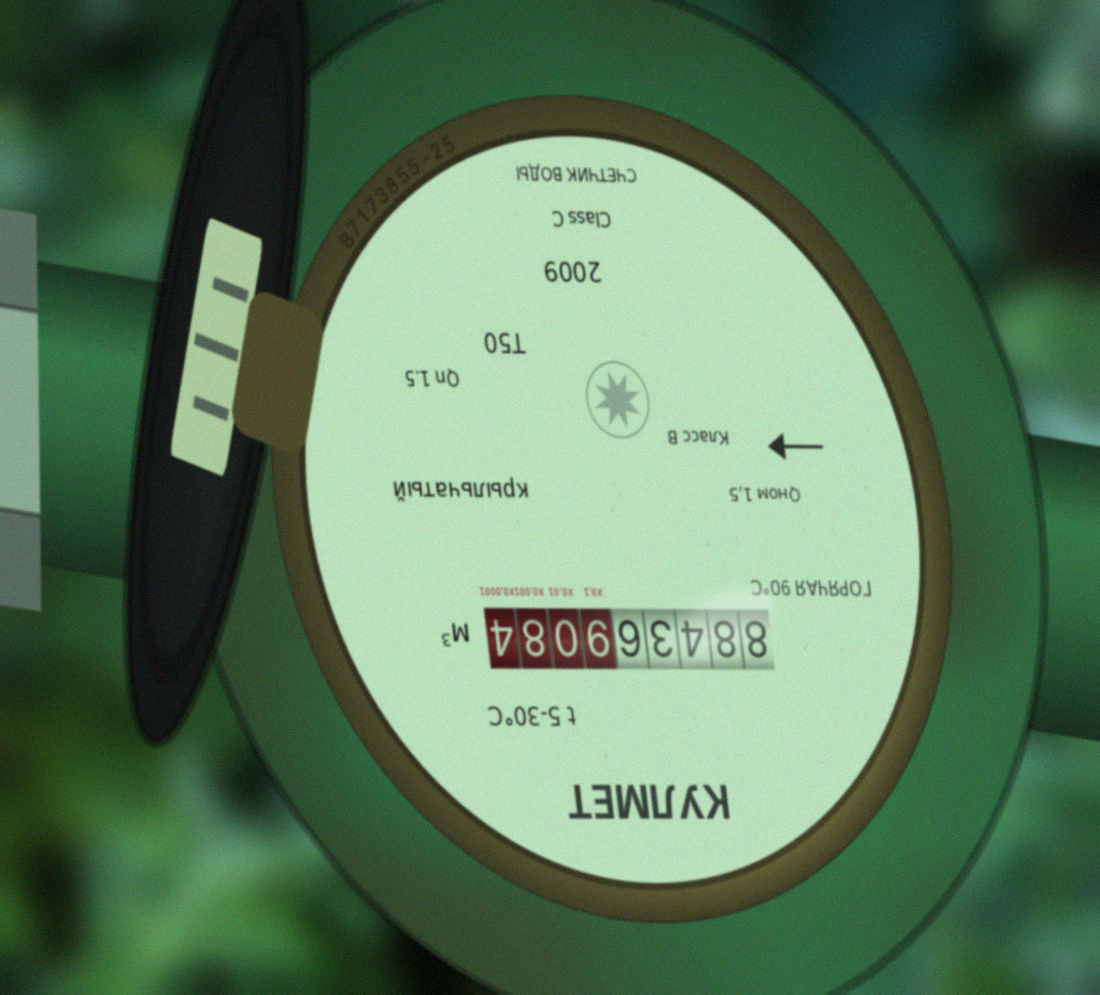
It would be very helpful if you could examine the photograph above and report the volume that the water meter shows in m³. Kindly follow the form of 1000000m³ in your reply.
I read 88436.9084m³
